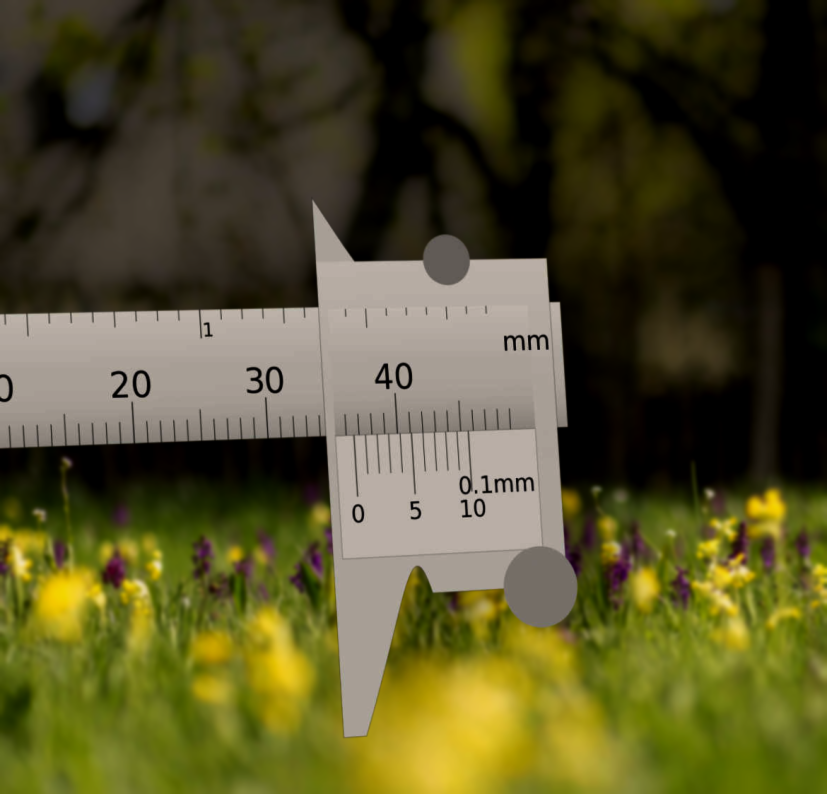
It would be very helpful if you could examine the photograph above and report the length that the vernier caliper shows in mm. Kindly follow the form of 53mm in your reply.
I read 36.6mm
